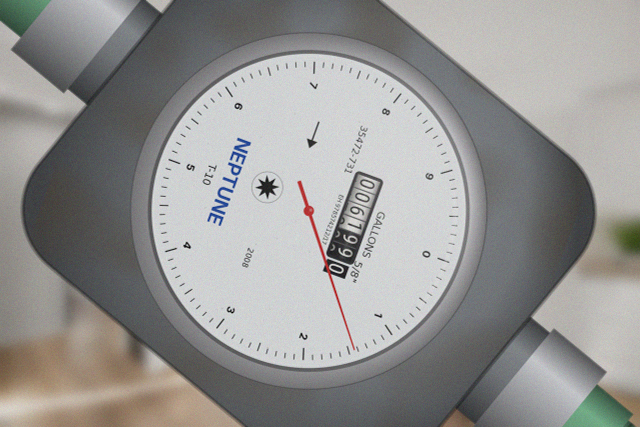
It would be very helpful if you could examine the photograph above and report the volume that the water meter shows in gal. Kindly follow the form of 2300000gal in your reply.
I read 61991.4gal
